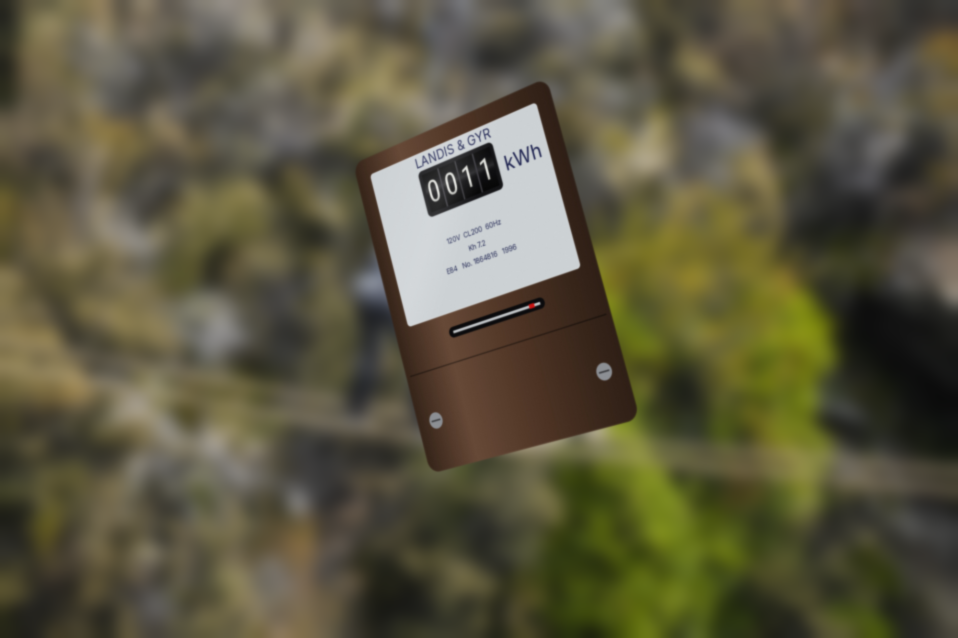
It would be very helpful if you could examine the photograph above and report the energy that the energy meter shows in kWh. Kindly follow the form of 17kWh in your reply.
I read 11kWh
